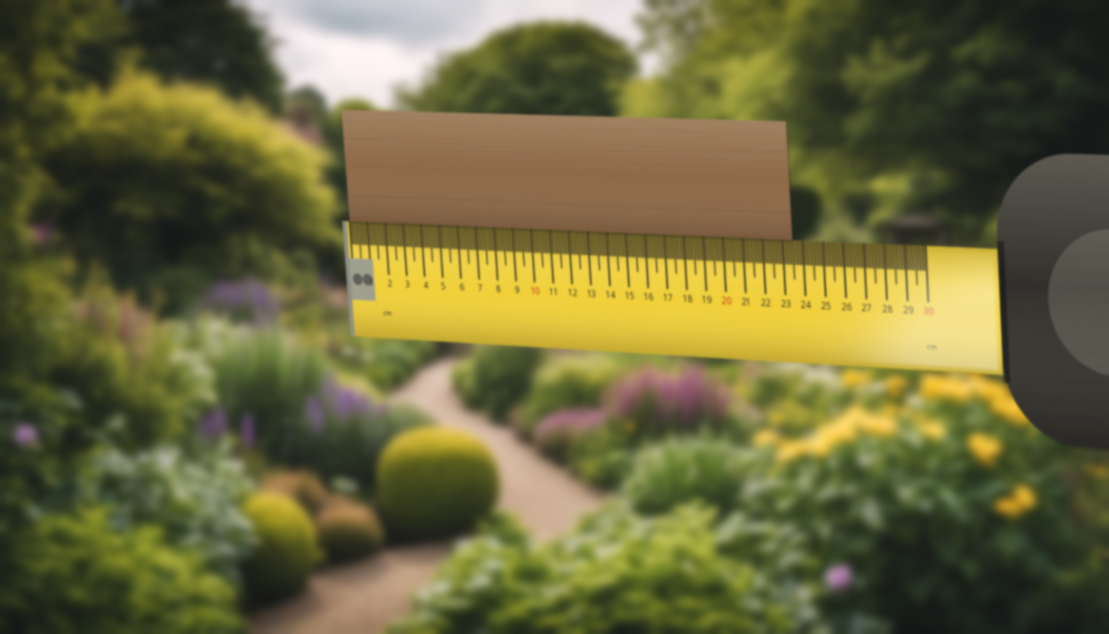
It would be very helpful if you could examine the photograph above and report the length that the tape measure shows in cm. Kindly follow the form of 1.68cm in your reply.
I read 23.5cm
